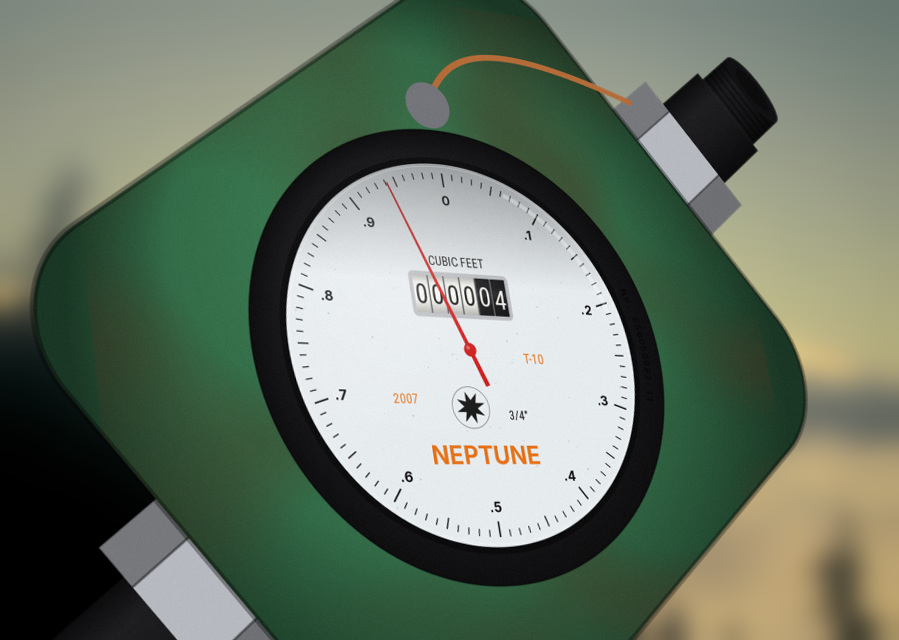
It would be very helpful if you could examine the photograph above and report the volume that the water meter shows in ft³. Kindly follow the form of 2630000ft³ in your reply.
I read 3.94ft³
